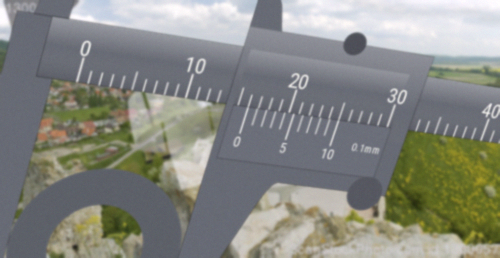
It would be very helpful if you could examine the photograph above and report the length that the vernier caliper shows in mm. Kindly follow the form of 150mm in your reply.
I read 16.0mm
